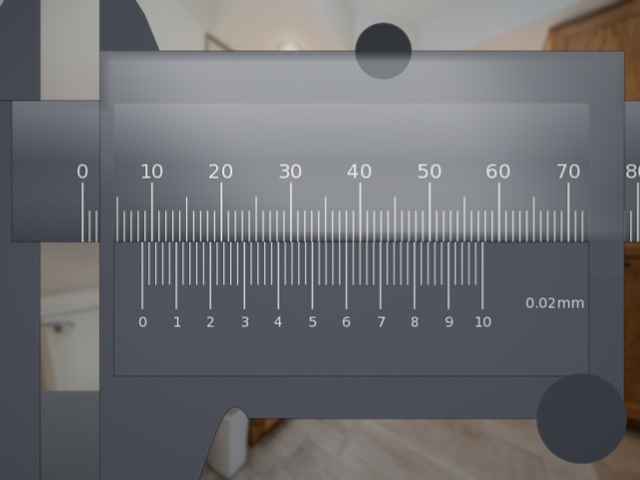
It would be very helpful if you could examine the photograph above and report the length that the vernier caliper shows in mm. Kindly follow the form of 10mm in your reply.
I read 8.6mm
